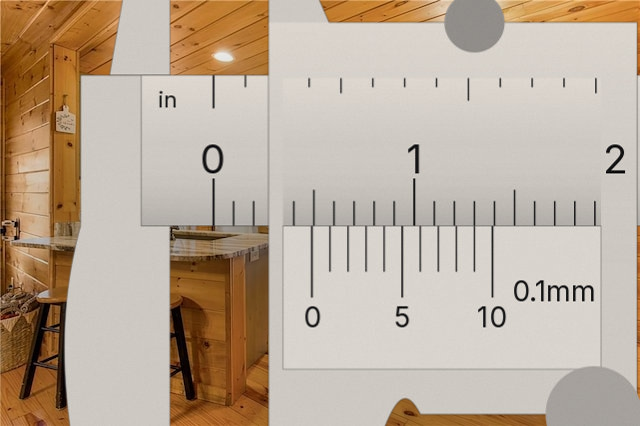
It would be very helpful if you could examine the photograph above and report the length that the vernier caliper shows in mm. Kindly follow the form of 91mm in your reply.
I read 4.9mm
